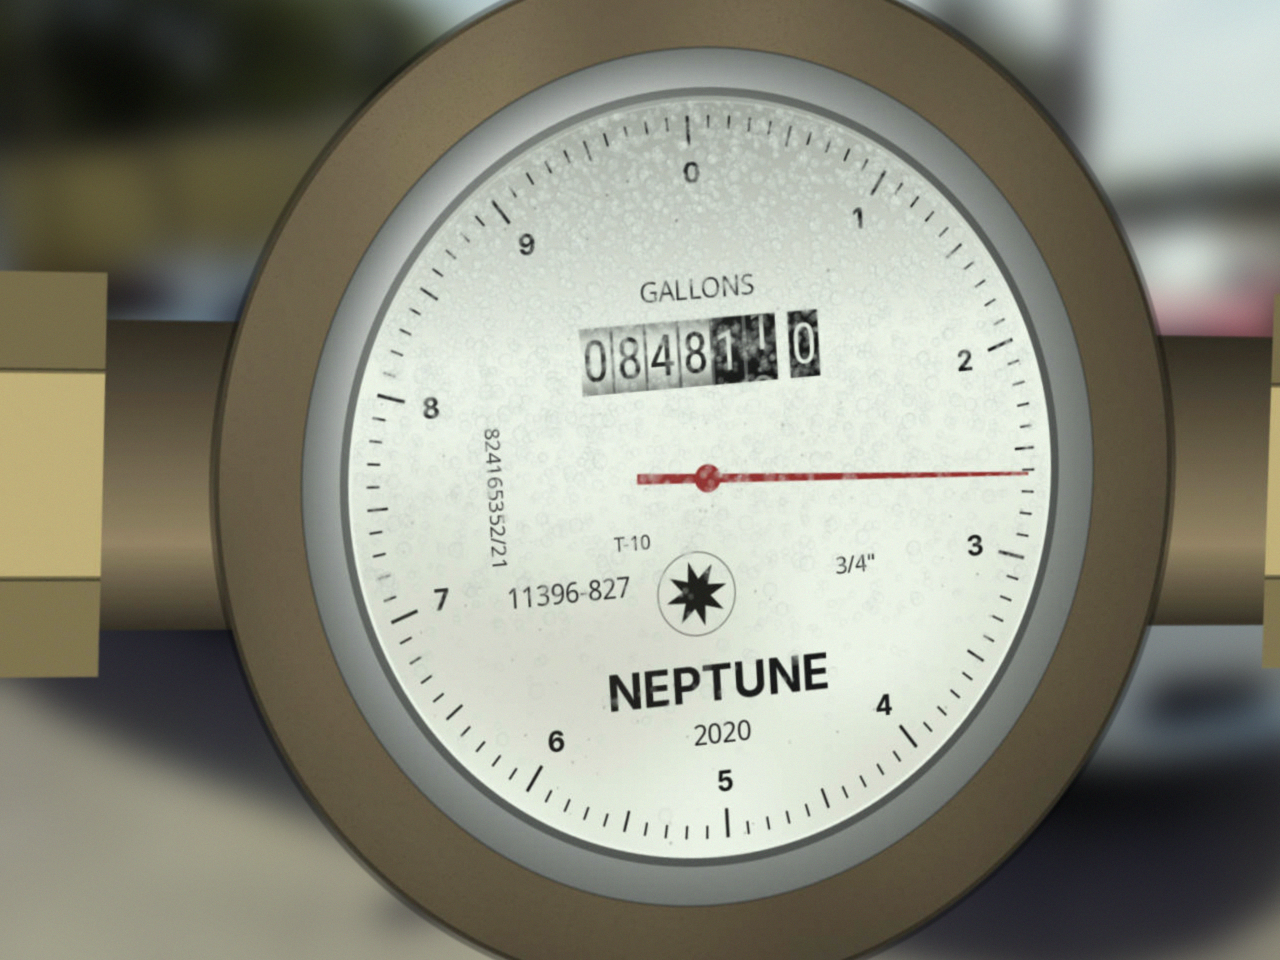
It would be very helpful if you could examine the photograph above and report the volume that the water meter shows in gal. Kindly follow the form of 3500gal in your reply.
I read 848112.6gal
